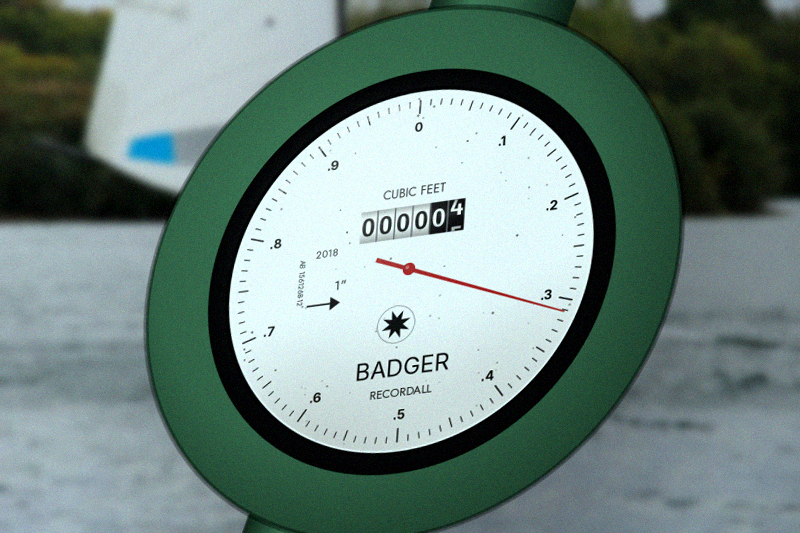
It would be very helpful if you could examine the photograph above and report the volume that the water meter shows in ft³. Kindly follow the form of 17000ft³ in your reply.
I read 4.31ft³
